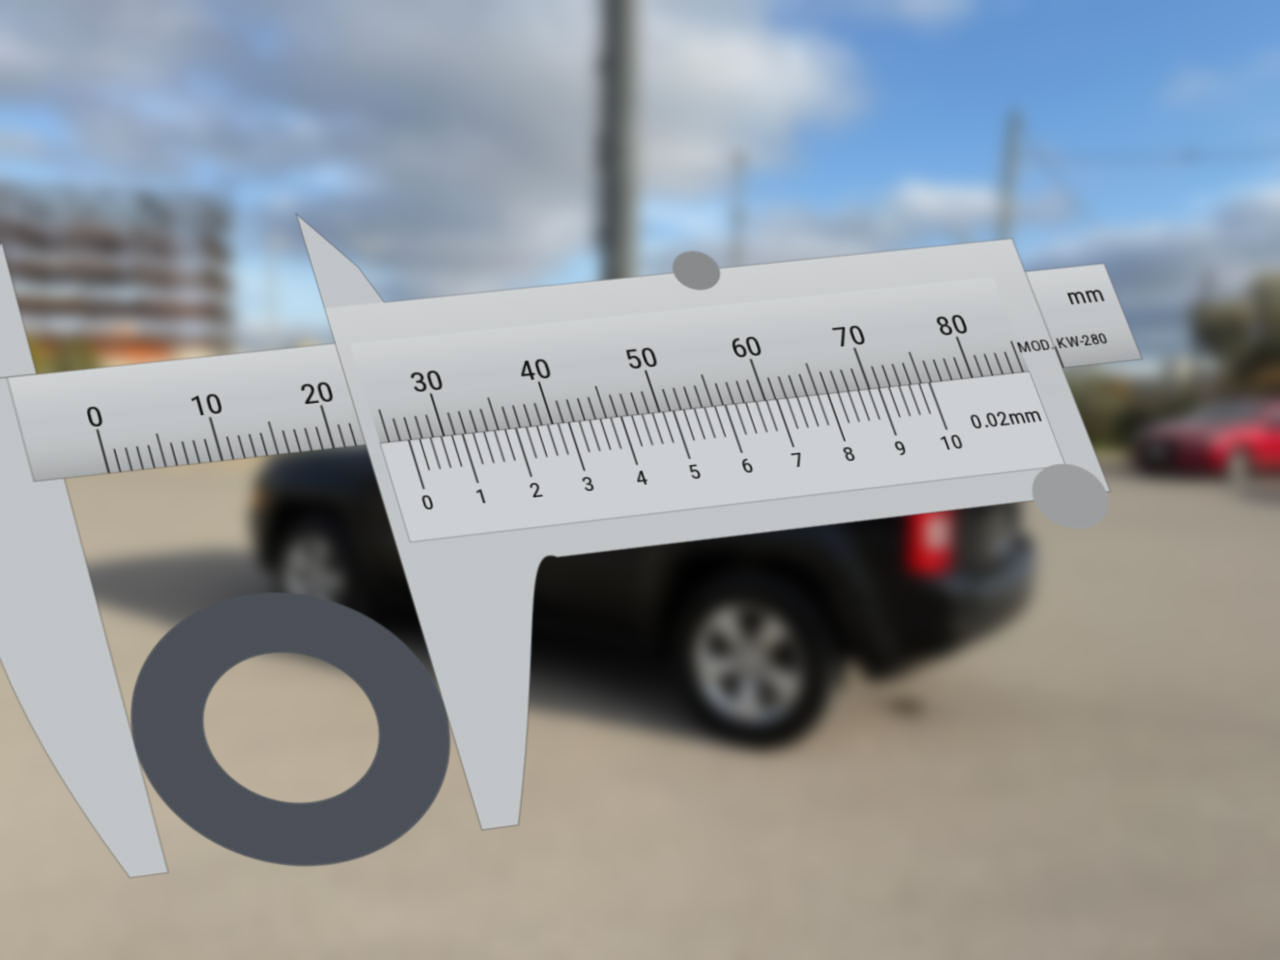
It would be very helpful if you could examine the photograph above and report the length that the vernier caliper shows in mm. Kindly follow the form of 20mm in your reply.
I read 26.8mm
